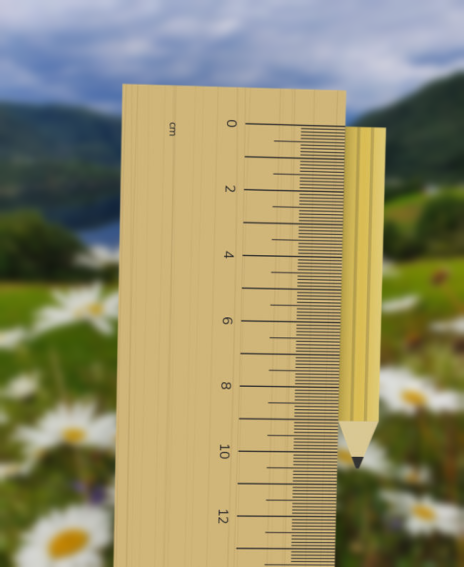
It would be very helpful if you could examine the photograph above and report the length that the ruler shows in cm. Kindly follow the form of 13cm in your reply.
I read 10.5cm
